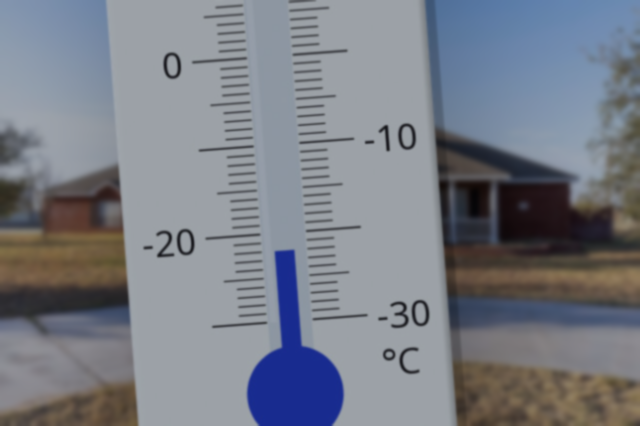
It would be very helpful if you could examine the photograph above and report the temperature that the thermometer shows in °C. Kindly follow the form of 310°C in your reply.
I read -22°C
